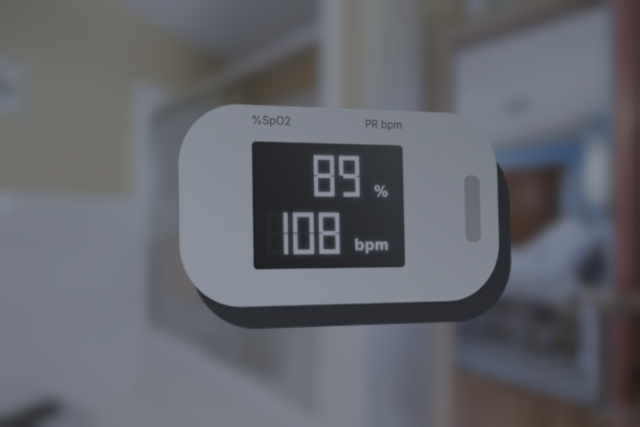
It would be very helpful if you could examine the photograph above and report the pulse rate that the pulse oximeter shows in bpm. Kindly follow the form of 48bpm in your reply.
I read 108bpm
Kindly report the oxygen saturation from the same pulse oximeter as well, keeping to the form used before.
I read 89%
